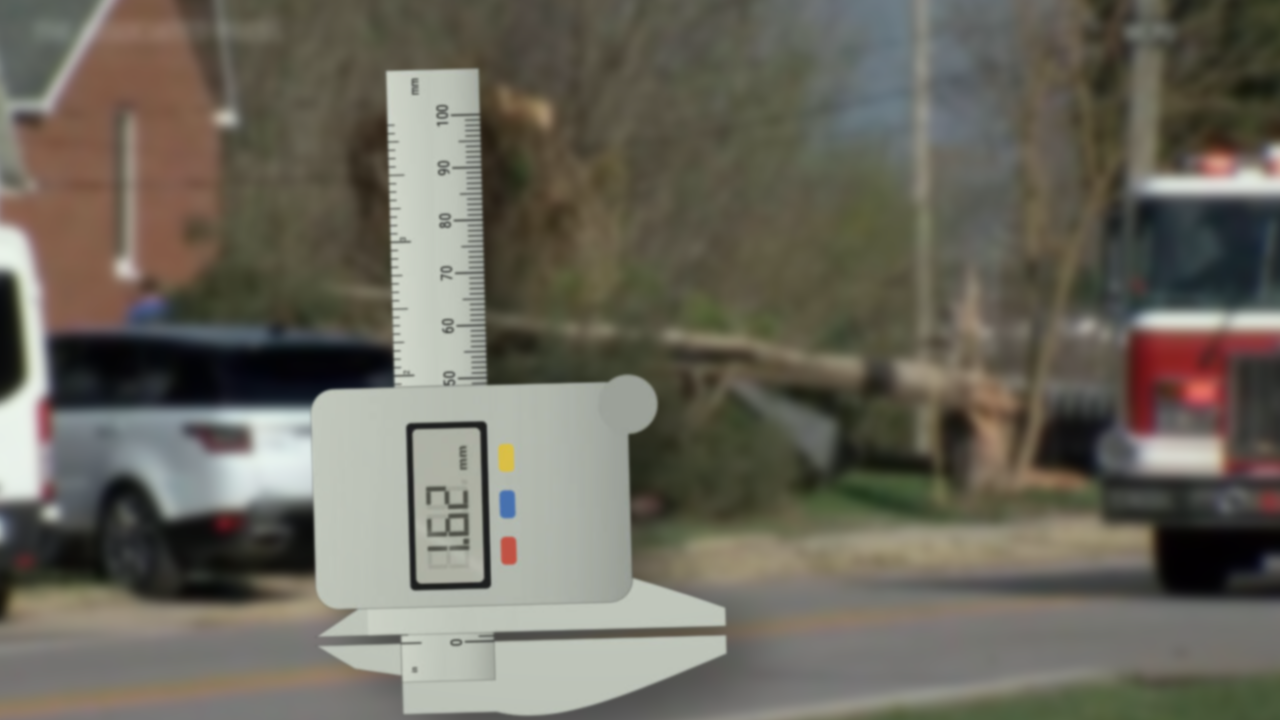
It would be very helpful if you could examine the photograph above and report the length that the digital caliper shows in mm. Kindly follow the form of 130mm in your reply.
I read 1.62mm
